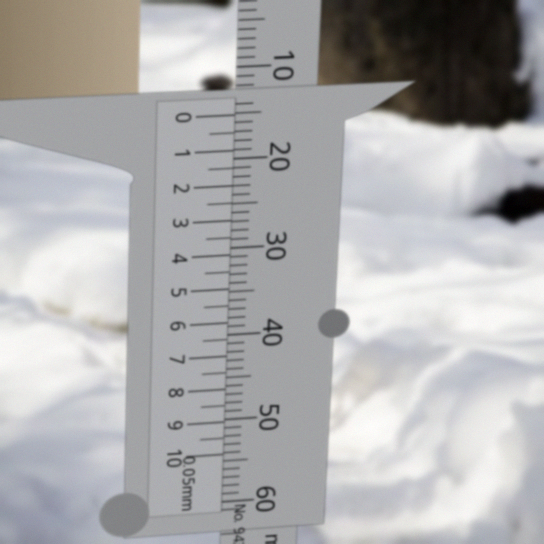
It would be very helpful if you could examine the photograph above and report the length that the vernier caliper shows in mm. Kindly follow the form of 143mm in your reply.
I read 15.2mm
